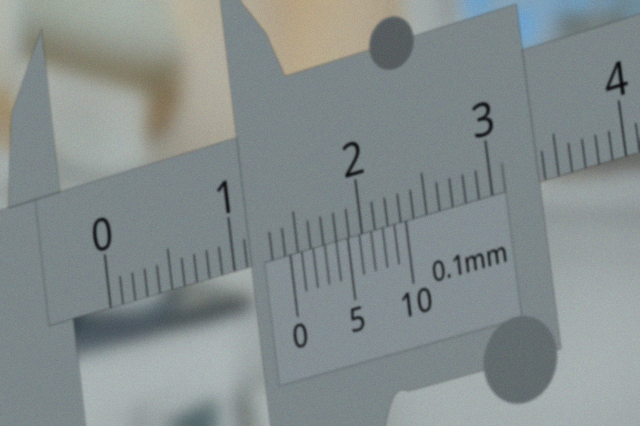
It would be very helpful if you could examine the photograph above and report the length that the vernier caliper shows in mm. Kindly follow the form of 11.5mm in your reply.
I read 14.4mm
